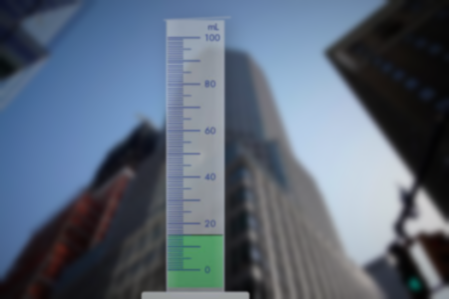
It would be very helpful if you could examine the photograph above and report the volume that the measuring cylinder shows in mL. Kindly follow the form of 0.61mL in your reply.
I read 15mL
